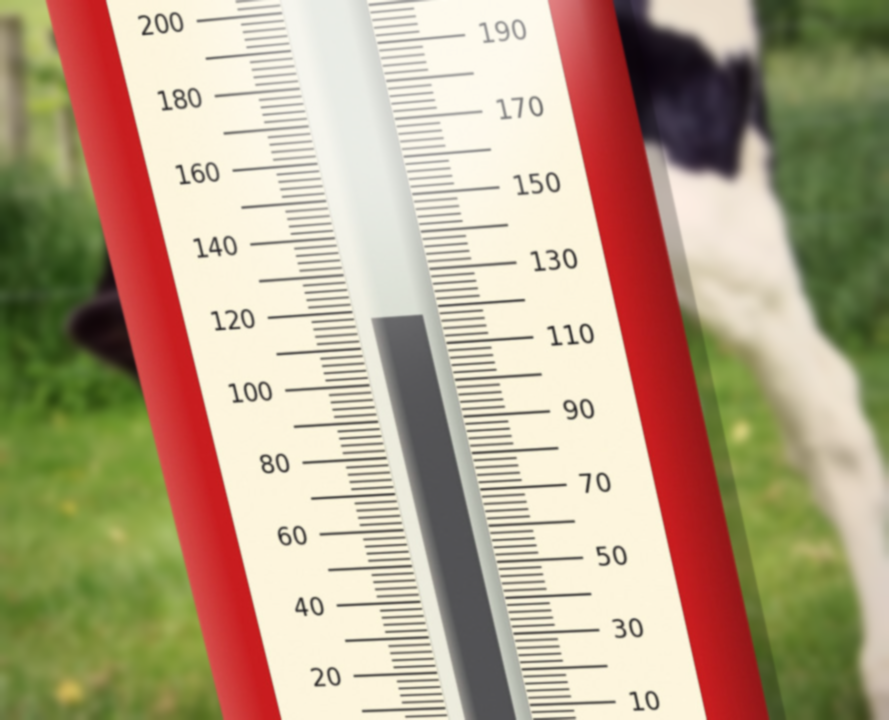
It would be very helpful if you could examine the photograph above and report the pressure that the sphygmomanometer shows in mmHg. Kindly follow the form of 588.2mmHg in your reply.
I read 118mmHg
